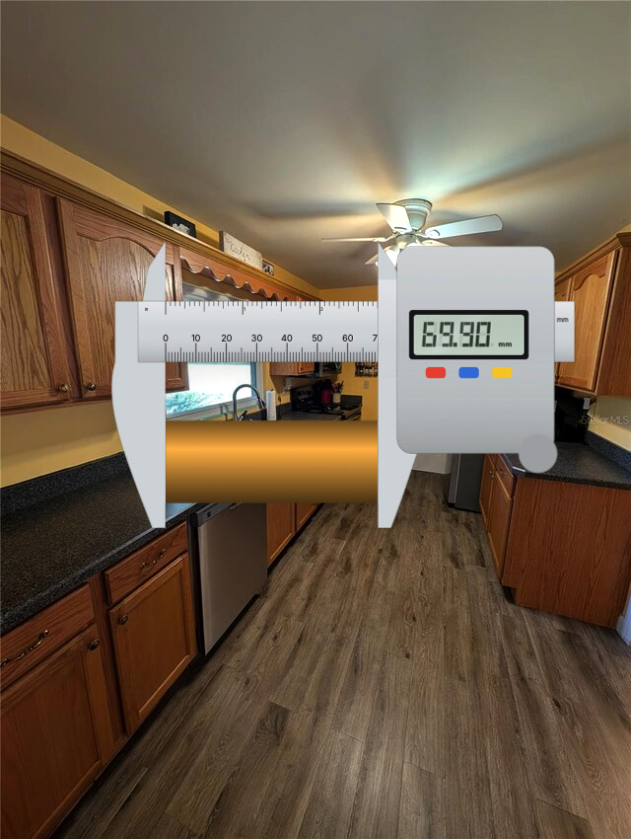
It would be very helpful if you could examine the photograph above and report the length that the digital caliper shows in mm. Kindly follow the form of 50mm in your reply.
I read 69.90mm
